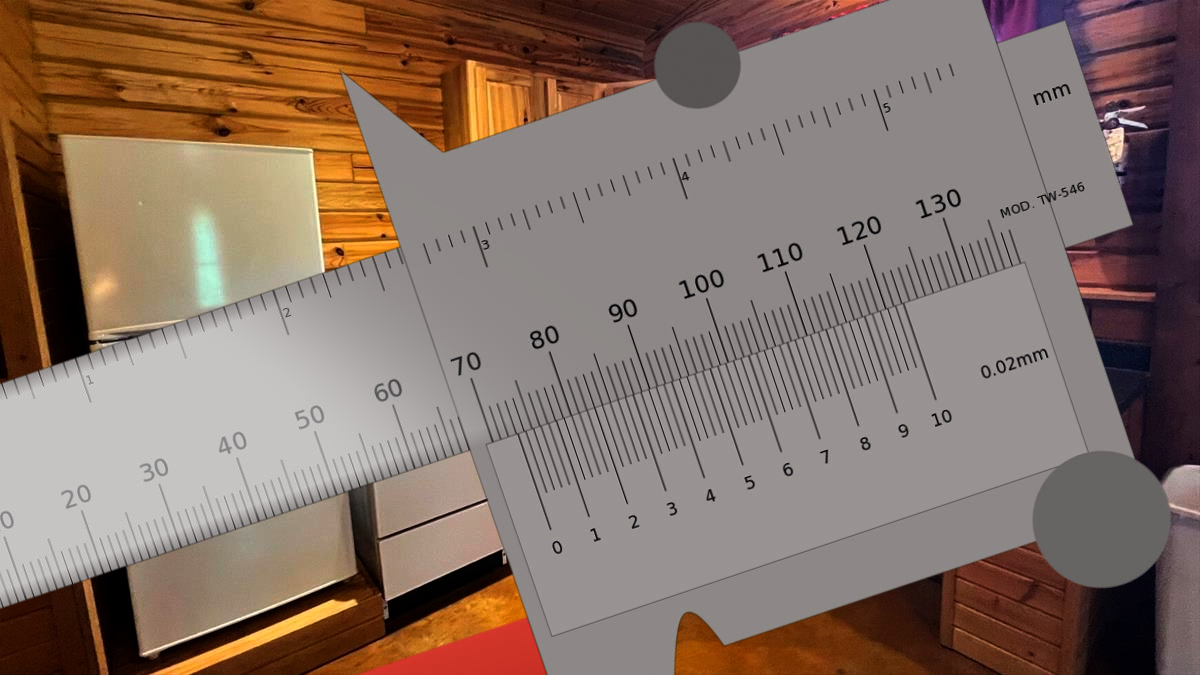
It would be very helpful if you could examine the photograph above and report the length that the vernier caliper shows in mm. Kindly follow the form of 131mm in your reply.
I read 73.2mm
